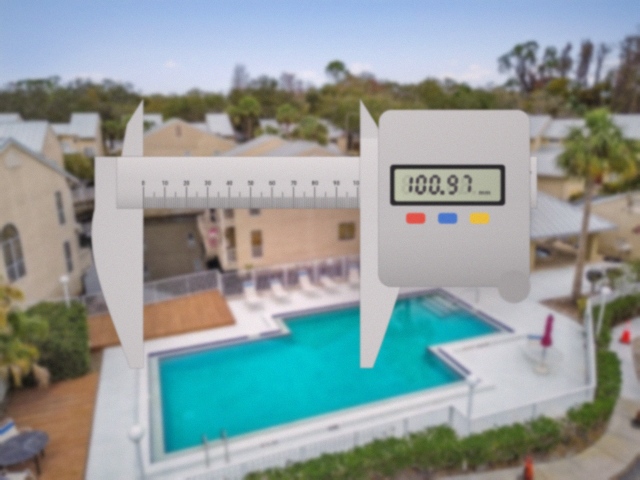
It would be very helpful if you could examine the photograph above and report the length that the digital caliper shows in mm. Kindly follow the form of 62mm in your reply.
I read 100.97mm
